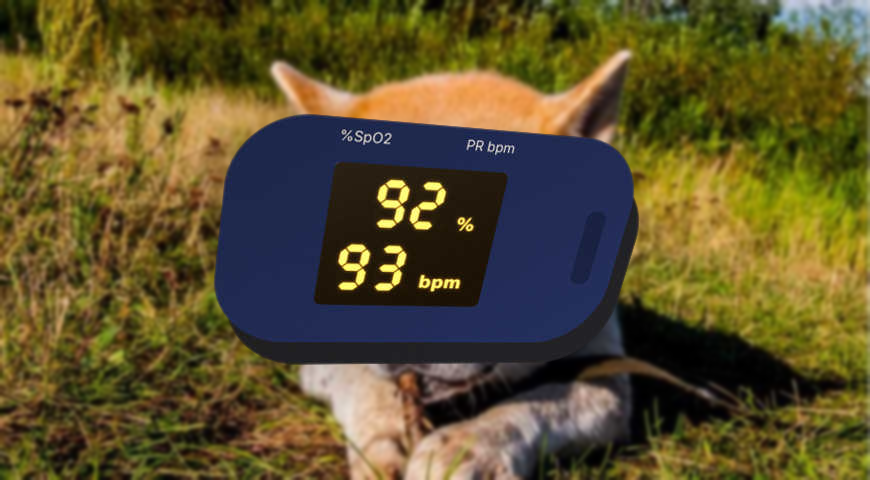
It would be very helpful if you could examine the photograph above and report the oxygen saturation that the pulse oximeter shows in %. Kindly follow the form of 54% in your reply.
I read 92%
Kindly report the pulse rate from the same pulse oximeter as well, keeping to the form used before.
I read 93bpm
